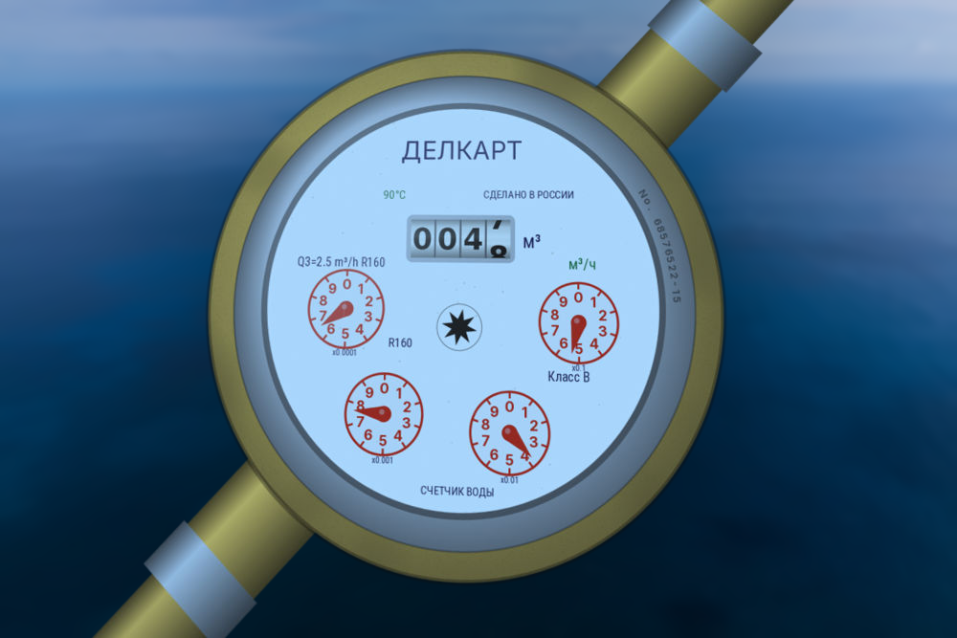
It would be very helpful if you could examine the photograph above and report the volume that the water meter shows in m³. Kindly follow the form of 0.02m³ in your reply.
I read 47.5376m³
